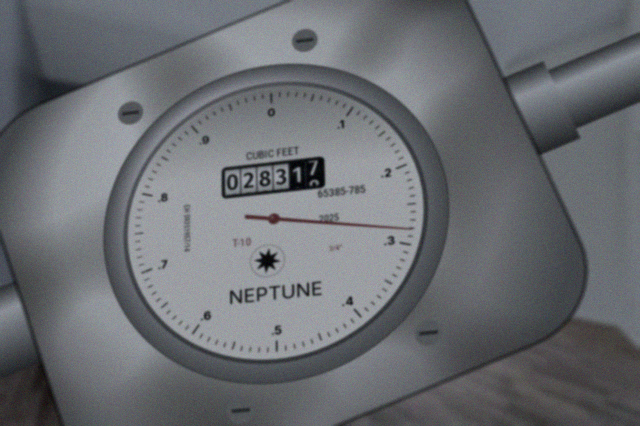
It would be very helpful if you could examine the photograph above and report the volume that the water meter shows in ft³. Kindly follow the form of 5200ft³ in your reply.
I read 28317.28ft³
